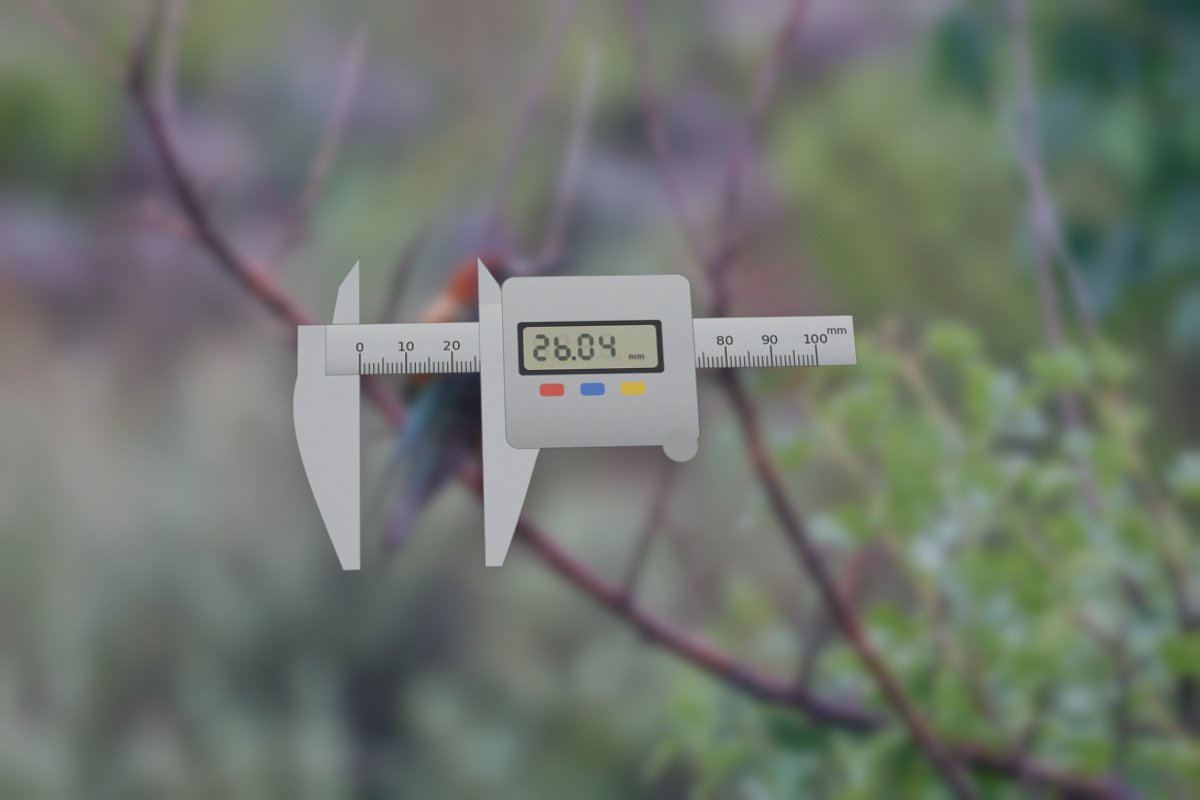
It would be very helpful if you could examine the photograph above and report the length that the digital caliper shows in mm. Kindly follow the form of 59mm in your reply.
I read 26.04mm
